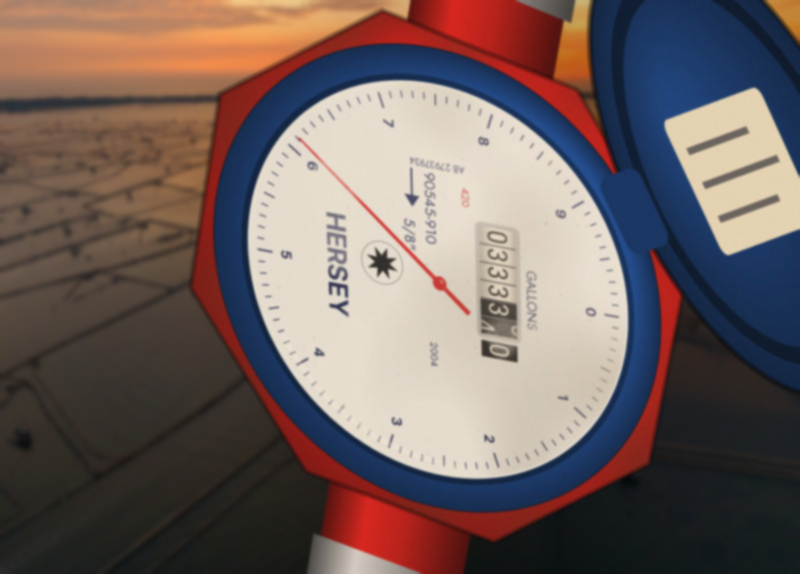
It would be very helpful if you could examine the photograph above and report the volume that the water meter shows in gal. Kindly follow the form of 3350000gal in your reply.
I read 333336.1gal
